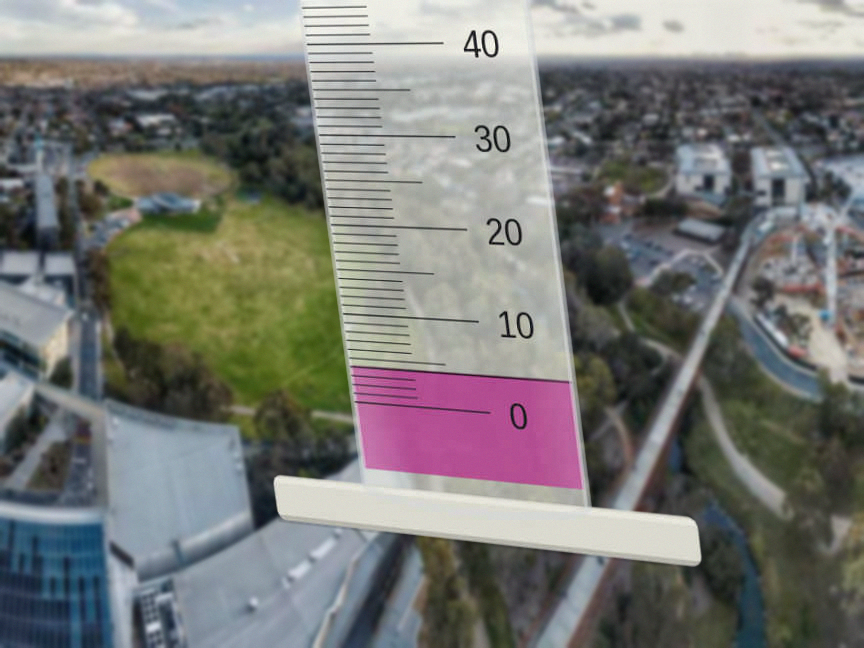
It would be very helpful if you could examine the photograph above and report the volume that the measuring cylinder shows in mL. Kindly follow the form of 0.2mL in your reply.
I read 4mL
